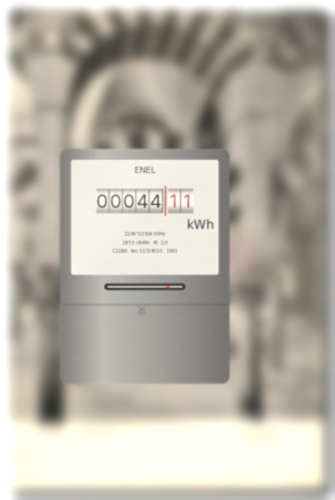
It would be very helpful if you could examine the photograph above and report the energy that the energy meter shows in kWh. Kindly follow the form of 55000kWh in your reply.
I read 44.11kWh
